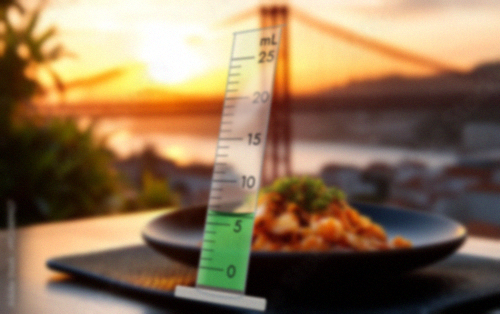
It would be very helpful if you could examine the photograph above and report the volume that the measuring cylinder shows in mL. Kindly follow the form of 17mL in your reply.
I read 6mL
